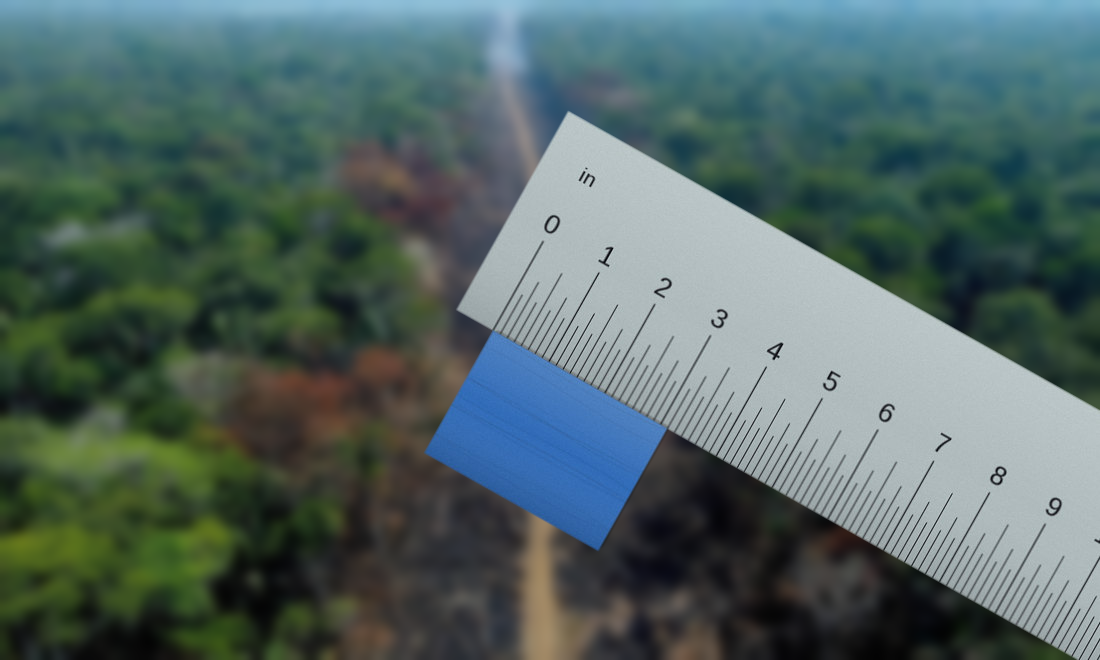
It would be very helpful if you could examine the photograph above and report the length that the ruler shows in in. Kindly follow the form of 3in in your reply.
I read 3.125in
